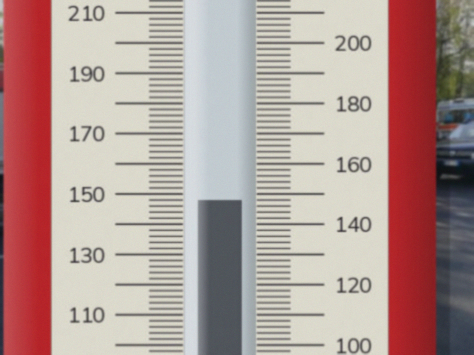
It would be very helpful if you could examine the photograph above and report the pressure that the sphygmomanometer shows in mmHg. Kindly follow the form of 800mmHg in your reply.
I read 148mmHg
